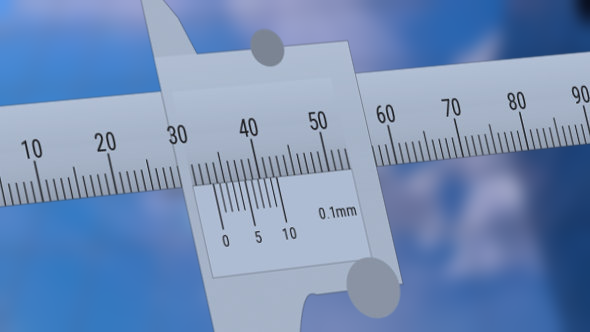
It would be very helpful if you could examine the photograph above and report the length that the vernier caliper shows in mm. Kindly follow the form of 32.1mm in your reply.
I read 33.4mm
